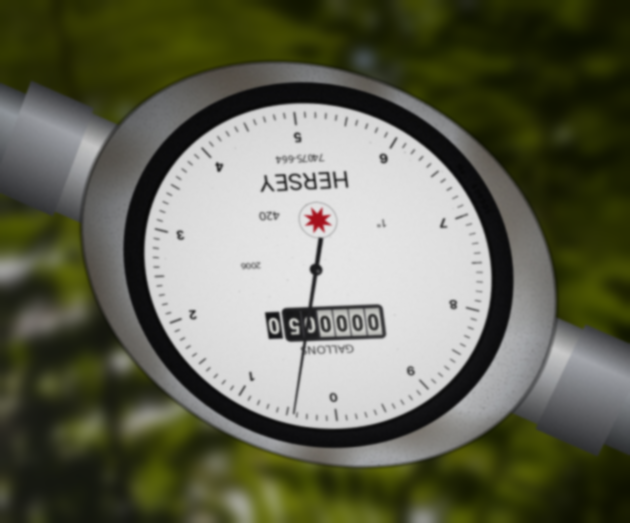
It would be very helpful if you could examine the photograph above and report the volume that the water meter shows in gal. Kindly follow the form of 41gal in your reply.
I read 50.4gal
